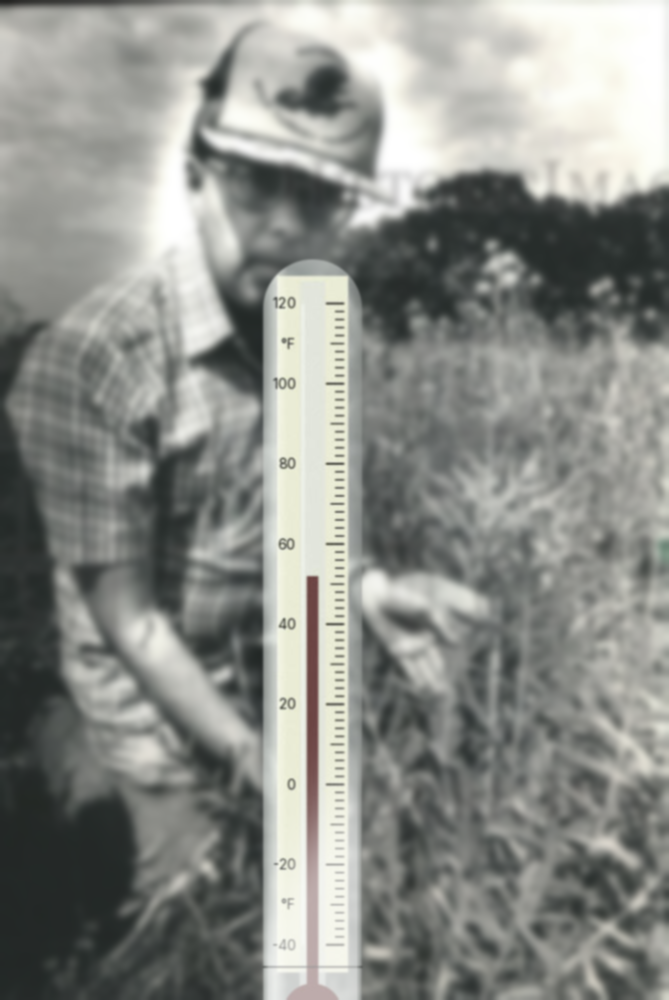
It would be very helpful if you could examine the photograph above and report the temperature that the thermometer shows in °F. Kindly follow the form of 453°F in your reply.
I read 52°F
